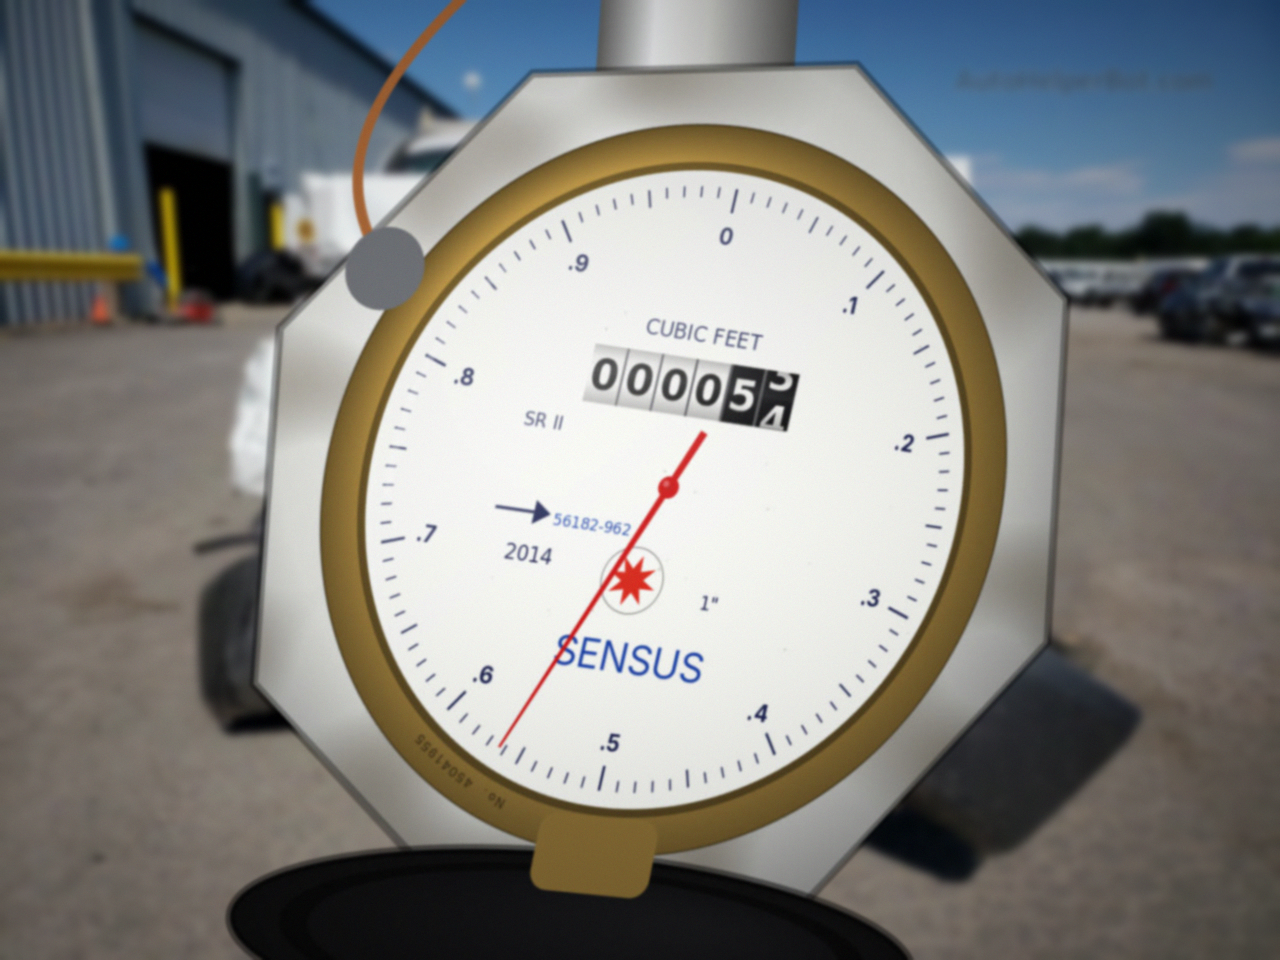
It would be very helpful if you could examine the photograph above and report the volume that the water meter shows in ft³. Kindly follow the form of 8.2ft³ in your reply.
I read 53.56ft³
